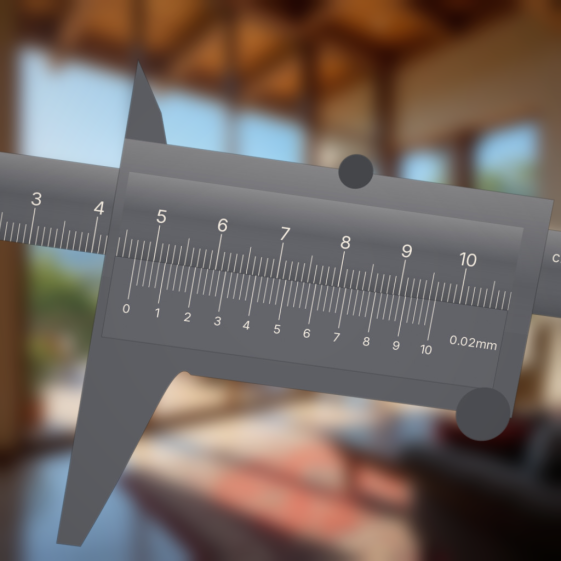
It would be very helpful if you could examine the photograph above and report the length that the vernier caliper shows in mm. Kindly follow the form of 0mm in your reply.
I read 47.0mm
